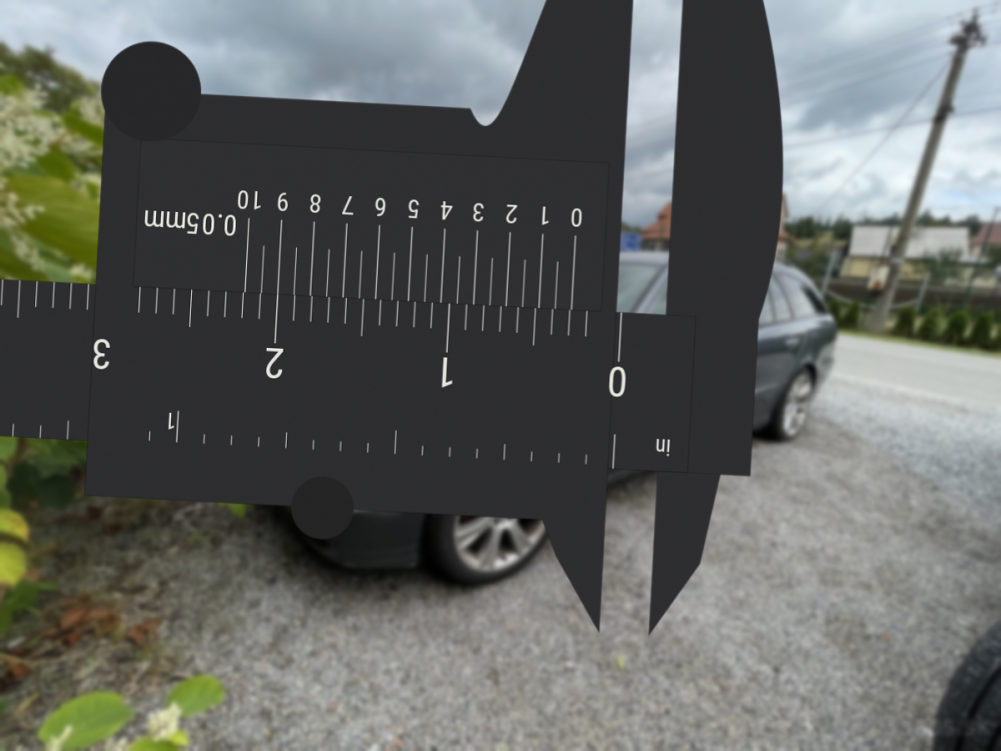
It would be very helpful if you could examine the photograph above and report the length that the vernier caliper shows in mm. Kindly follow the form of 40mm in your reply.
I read 2.9mm
